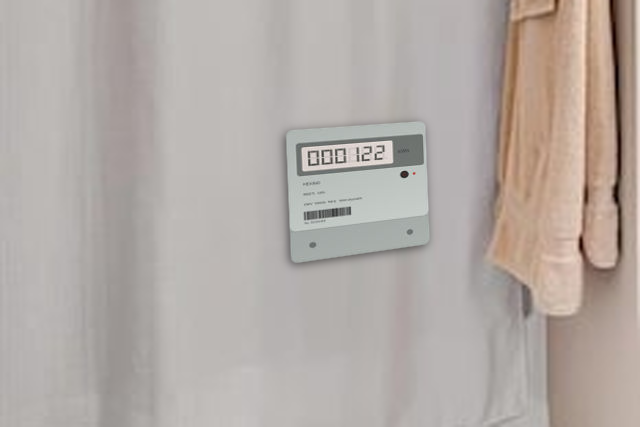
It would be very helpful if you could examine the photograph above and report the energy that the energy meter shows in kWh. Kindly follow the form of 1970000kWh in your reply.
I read 122kWh
